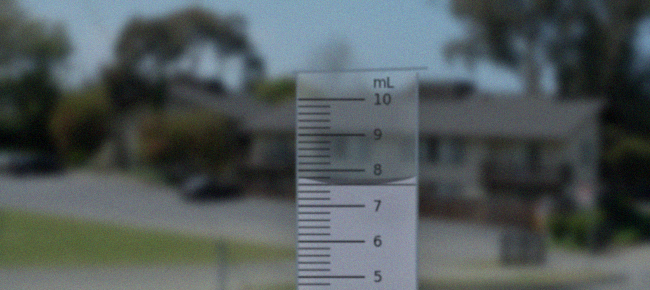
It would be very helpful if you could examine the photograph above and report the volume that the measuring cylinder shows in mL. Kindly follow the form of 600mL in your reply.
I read 7.6mL
